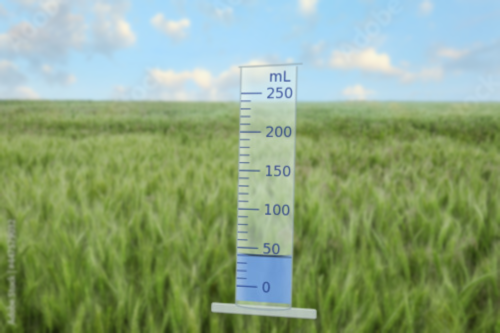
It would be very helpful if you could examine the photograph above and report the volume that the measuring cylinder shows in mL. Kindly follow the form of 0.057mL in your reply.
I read 40mL
